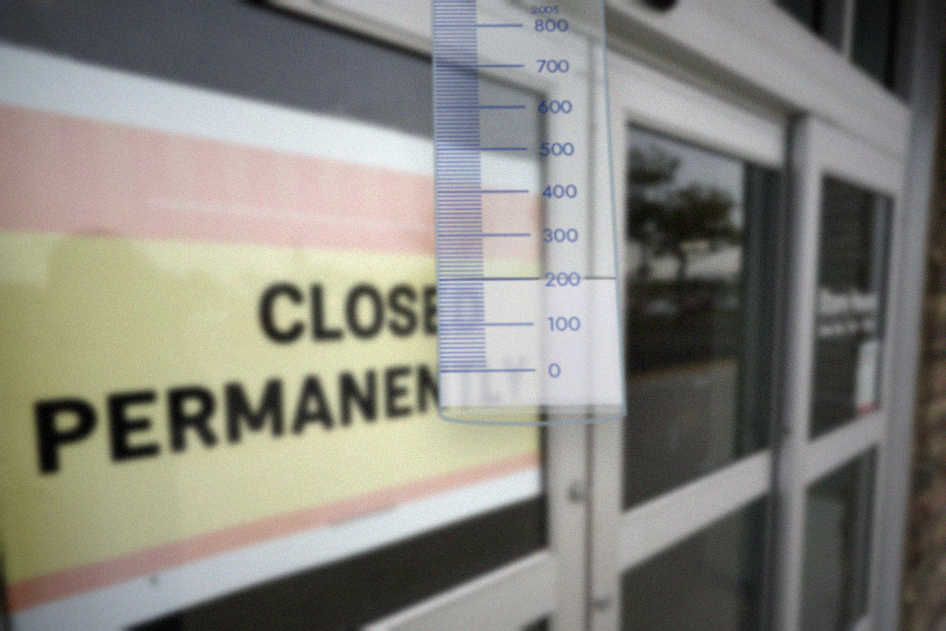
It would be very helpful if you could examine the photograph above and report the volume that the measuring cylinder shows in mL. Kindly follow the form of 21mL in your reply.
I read 200mL
